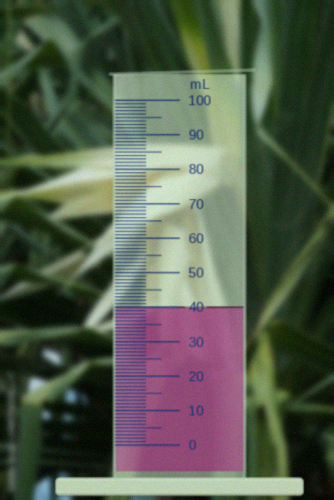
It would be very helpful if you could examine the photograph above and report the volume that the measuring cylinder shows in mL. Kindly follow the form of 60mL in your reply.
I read 40mL
